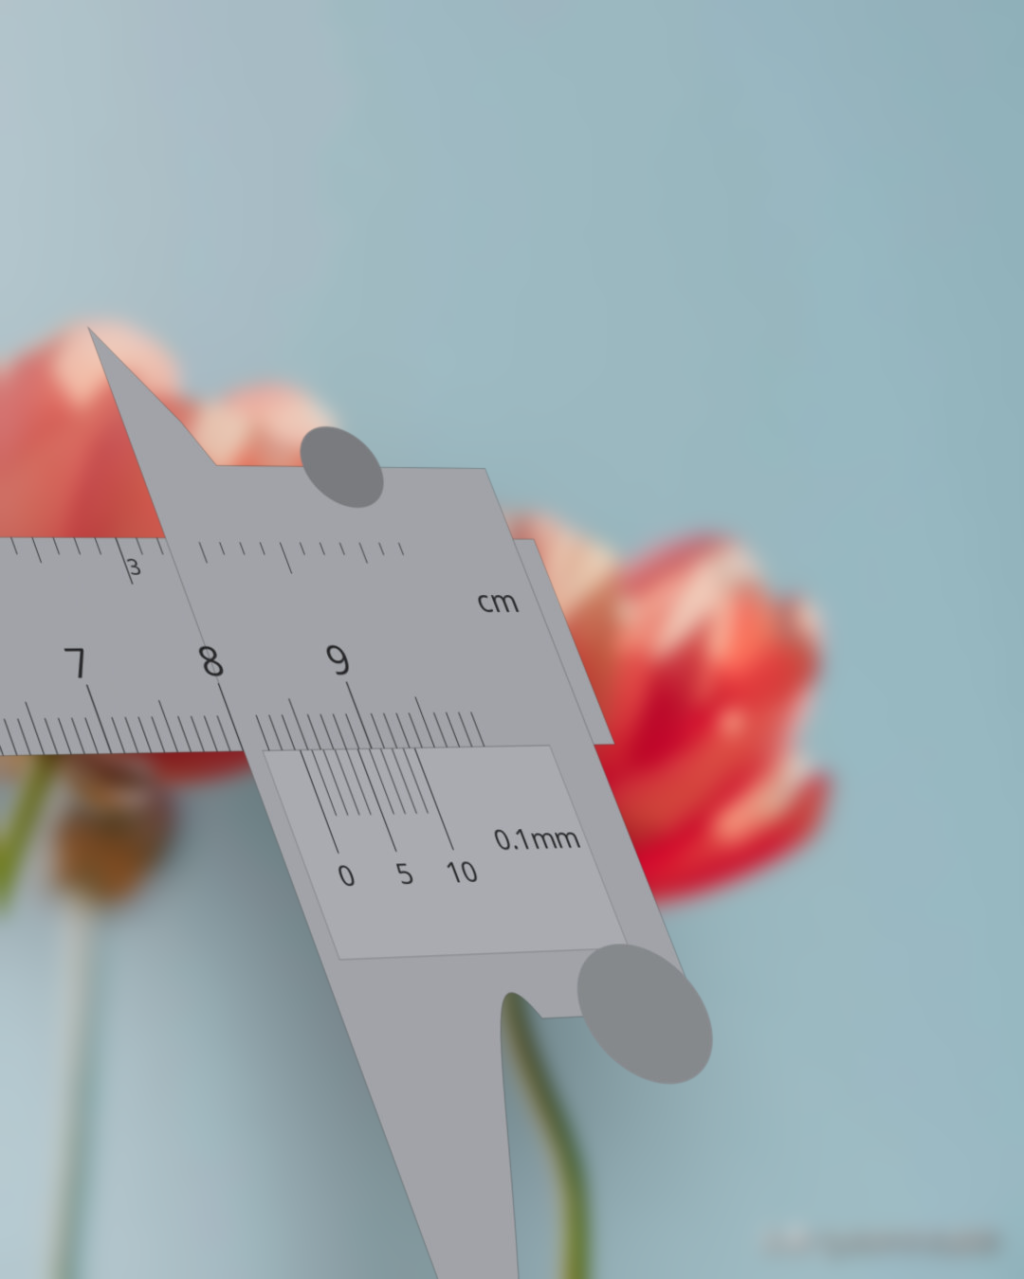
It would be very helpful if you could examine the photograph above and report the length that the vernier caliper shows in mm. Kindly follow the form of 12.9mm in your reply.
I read 84.4mm
